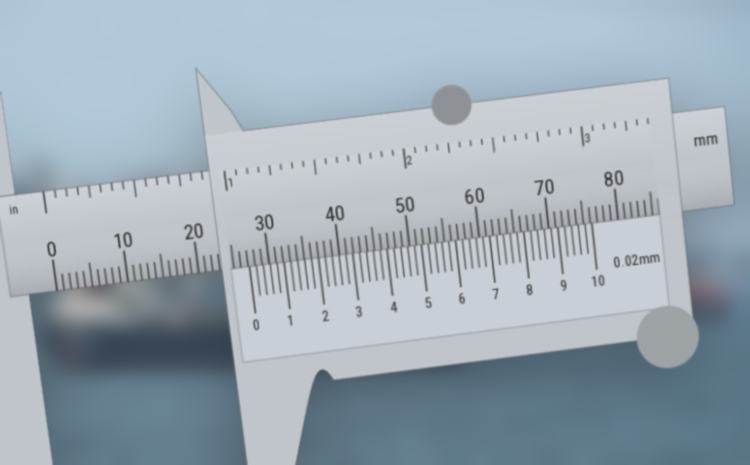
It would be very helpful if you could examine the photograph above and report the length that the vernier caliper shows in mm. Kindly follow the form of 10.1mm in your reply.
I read 27.2mm
